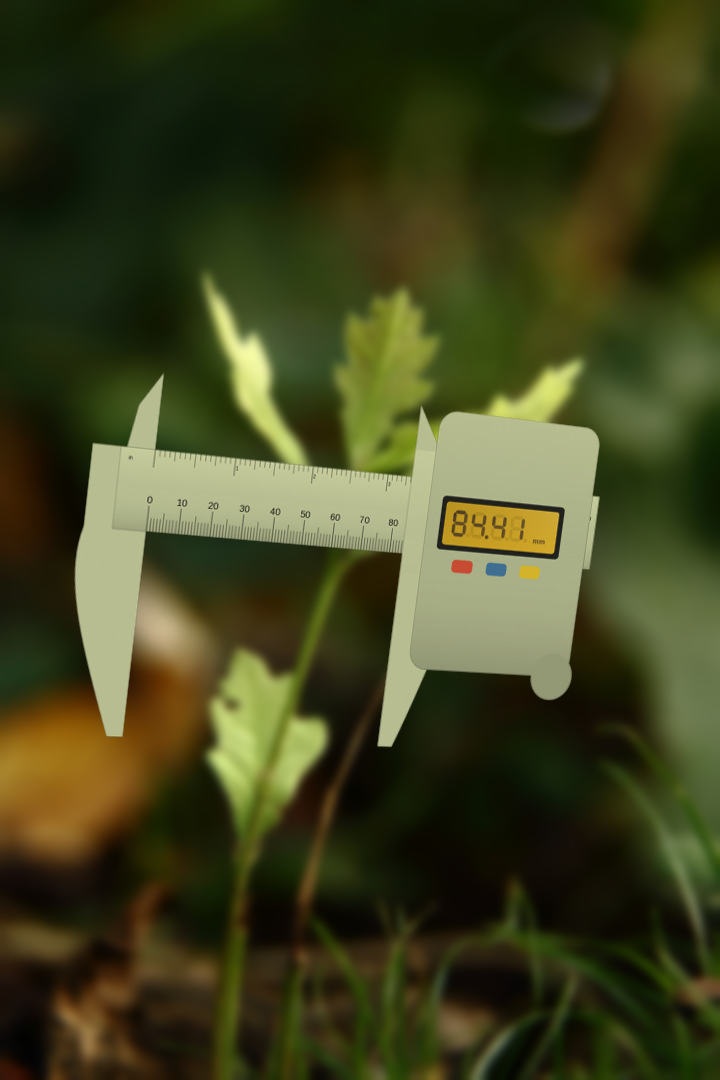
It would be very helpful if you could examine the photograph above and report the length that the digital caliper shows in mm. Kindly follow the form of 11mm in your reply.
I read 84.41mm
